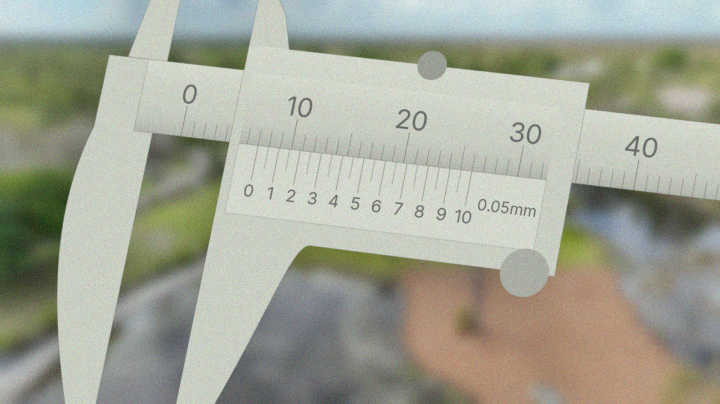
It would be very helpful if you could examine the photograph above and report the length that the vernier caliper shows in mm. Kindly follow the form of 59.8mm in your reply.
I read 7.0mm
